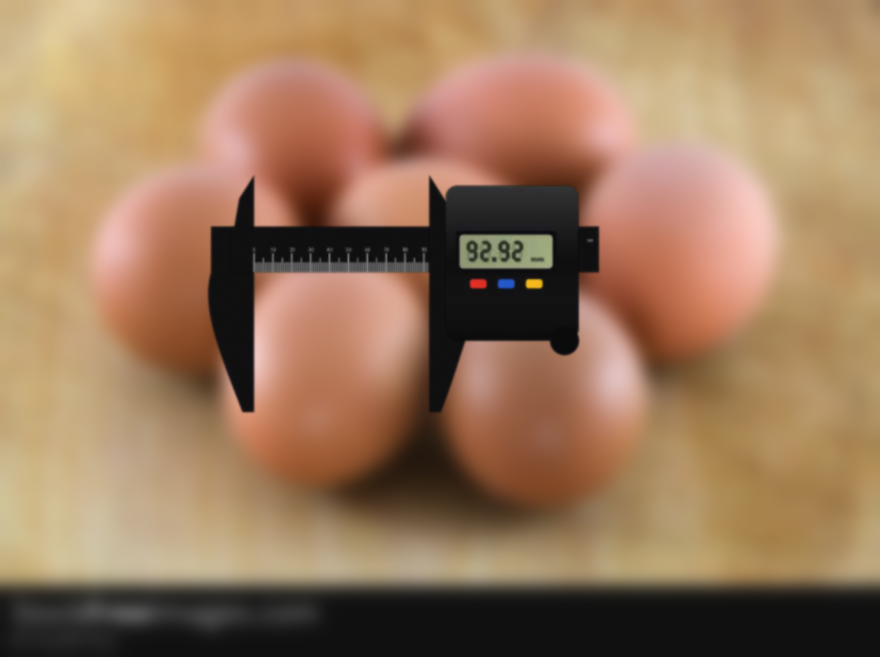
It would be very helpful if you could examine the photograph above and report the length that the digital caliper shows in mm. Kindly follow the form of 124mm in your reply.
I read 92.92mm
